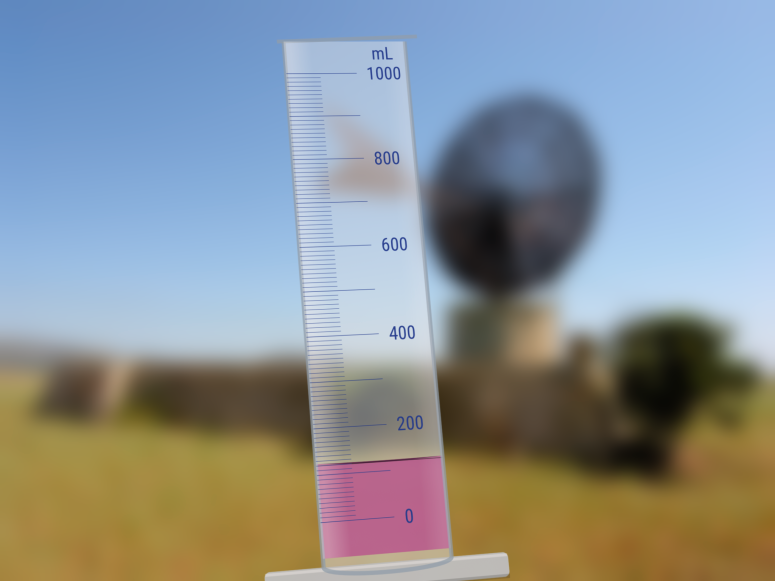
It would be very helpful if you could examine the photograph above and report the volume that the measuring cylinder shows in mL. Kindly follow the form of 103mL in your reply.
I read 120mL
